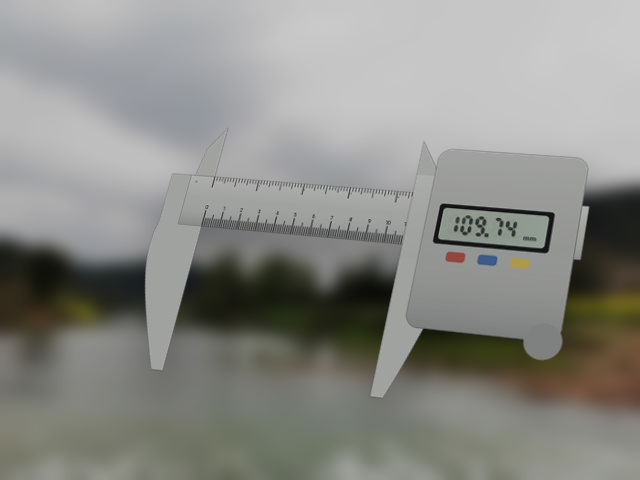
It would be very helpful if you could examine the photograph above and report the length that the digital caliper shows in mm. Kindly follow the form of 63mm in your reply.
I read 109.74mm
